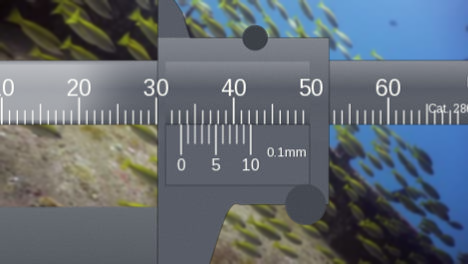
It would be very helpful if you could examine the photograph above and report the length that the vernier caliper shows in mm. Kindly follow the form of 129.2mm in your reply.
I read 33.2mm
